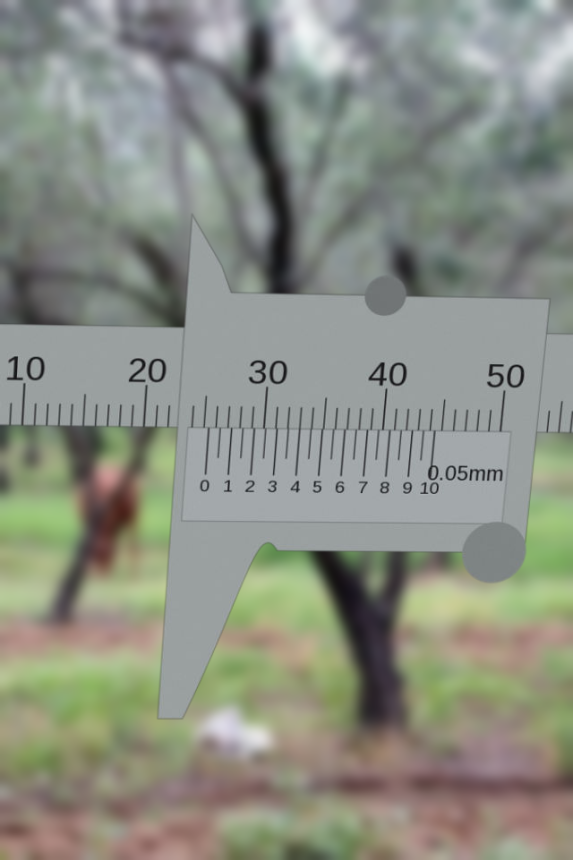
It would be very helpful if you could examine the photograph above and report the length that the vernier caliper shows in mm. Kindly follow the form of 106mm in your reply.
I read 25.4mm
